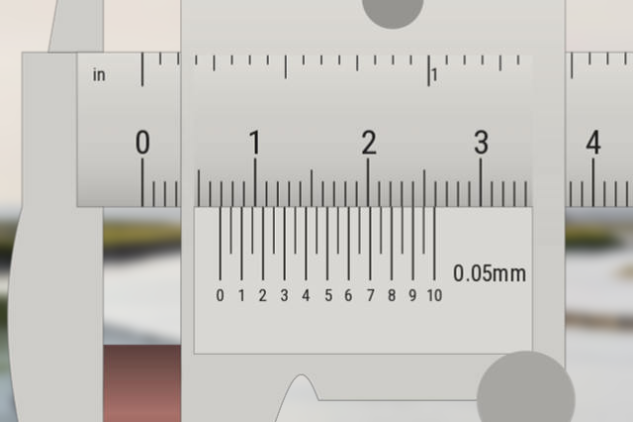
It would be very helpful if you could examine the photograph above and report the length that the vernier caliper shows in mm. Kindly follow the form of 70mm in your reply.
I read 6.9mm
